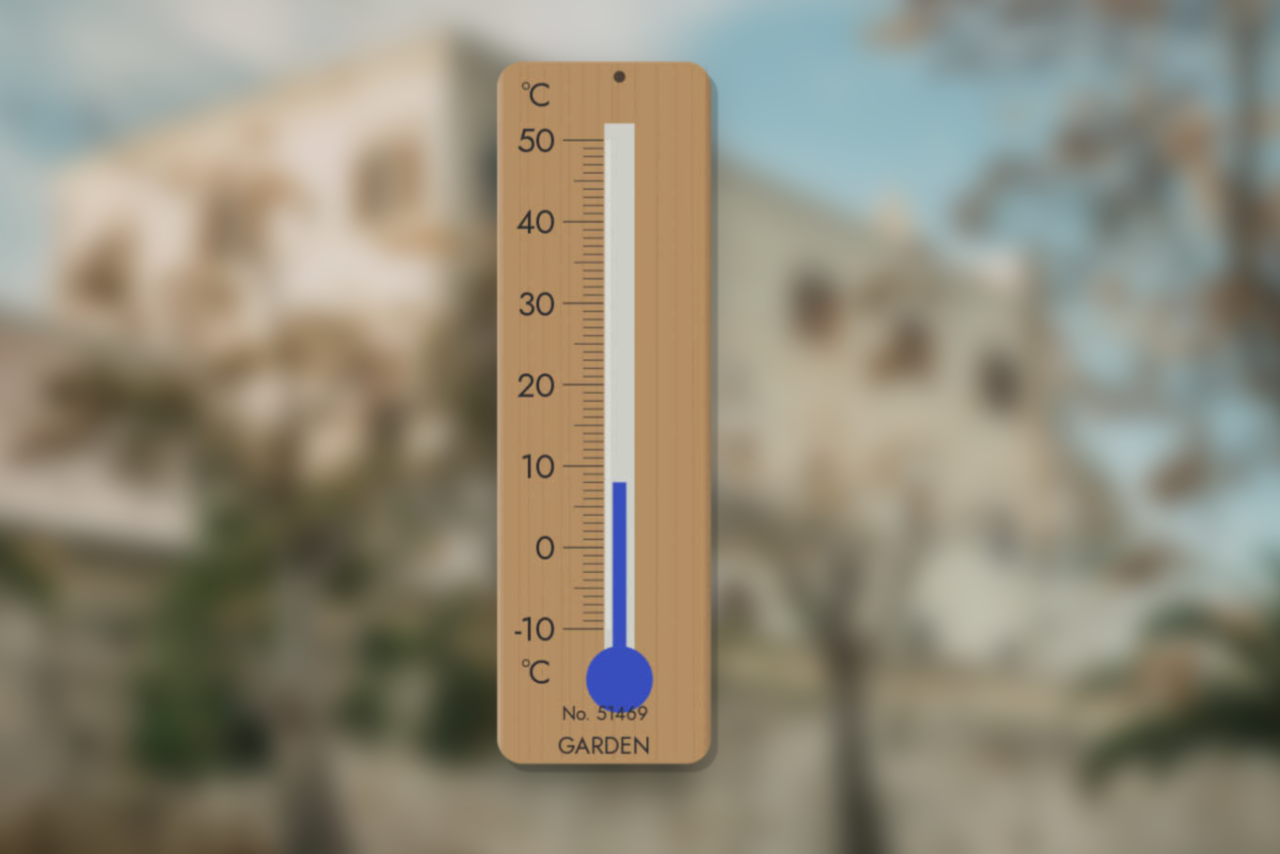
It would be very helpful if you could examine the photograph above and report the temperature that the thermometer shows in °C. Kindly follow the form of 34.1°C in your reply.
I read 8°C
